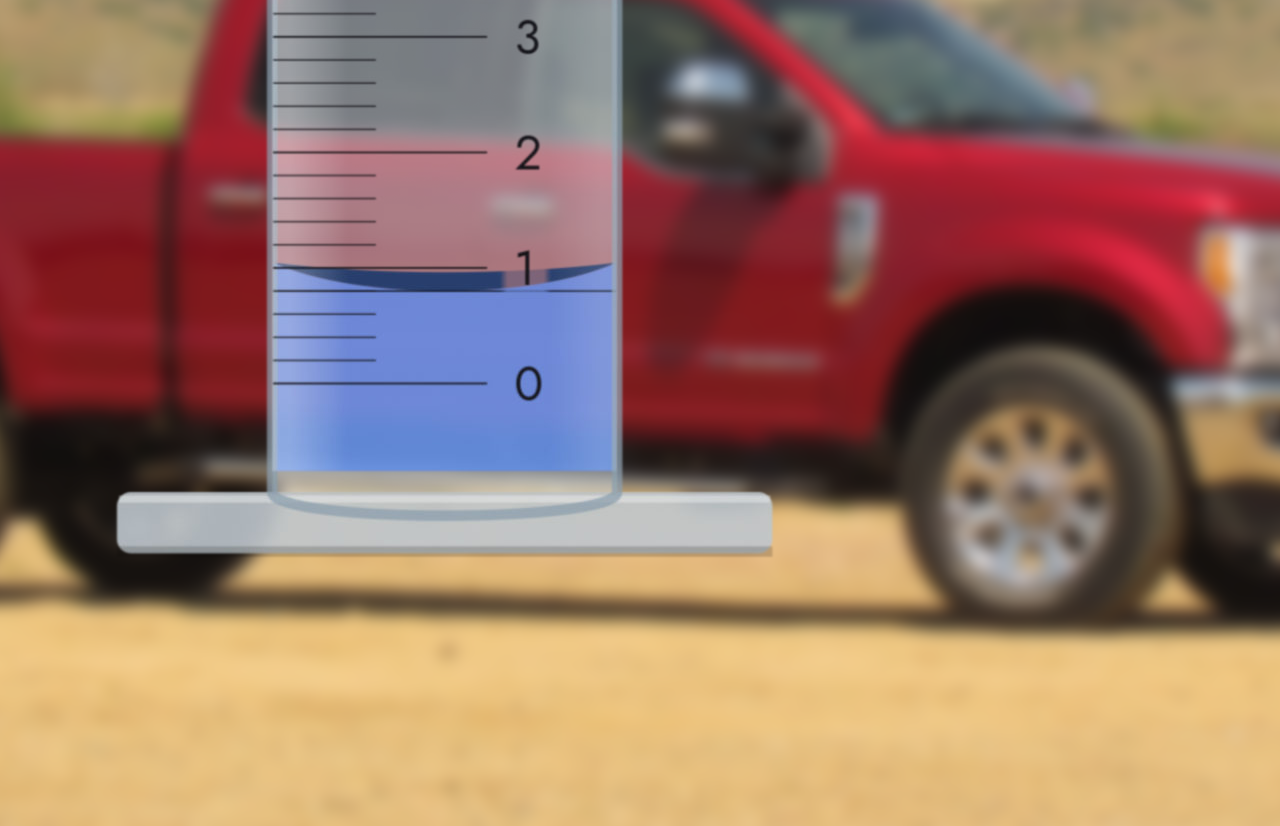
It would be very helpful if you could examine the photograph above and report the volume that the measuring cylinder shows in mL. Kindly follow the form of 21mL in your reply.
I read 0.8mL
